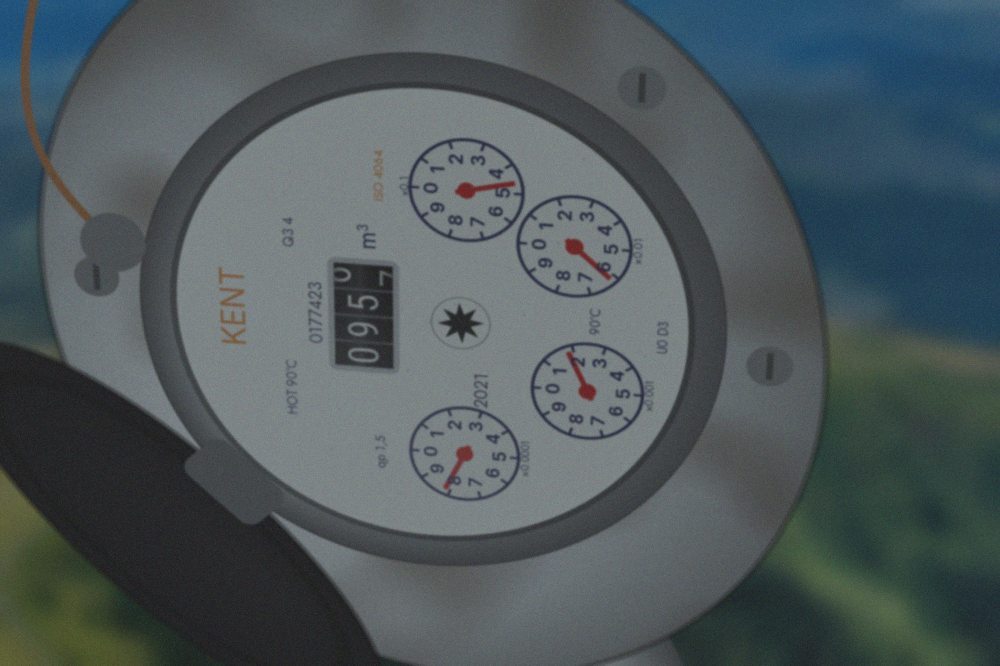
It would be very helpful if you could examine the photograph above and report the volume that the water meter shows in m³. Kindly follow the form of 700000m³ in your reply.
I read 956.4618m³
